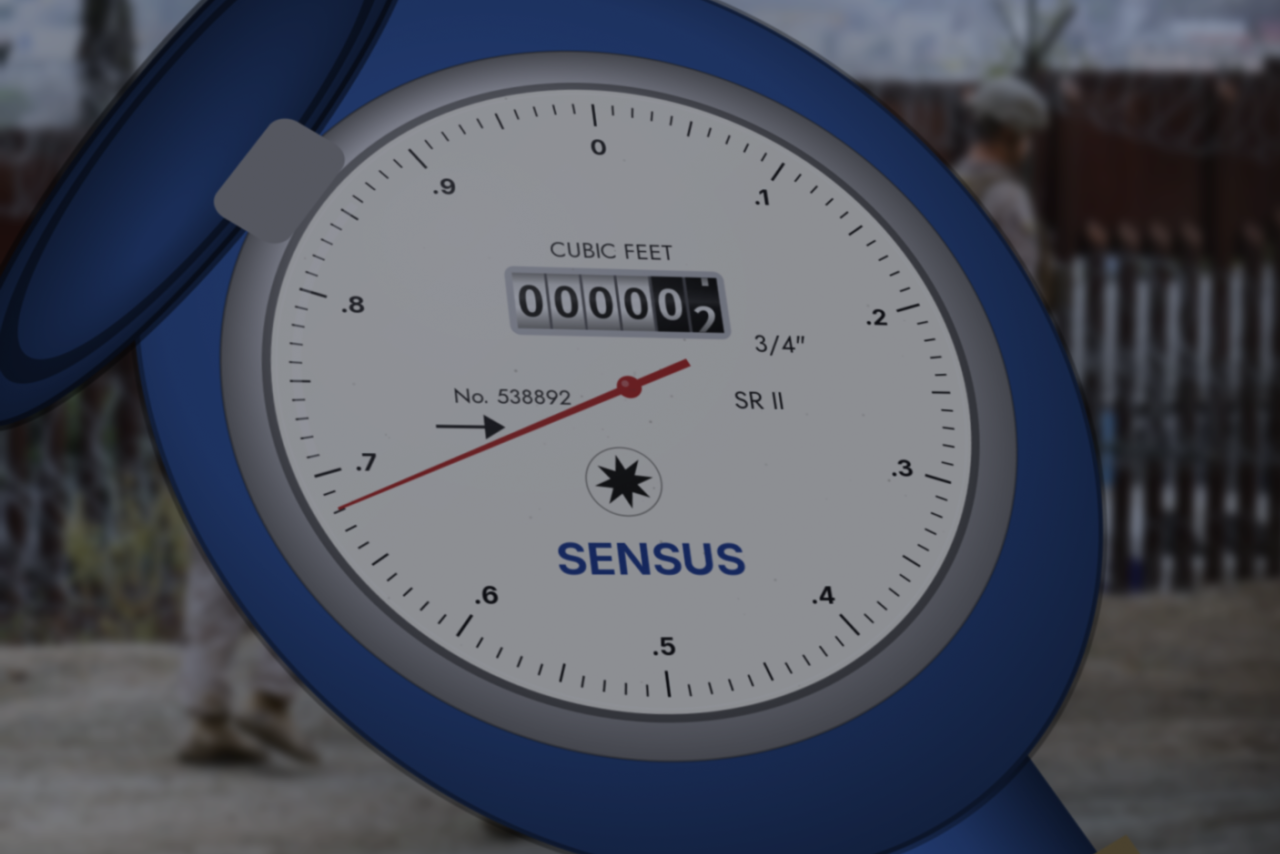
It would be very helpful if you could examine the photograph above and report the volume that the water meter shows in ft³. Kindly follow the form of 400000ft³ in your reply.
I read 1.68ft³
